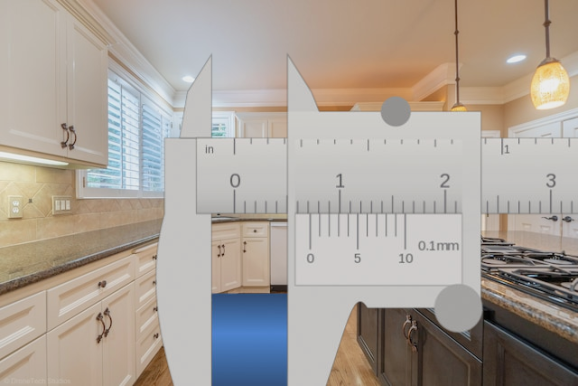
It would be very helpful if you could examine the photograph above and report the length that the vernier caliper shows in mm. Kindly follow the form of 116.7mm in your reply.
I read 7.2mm
